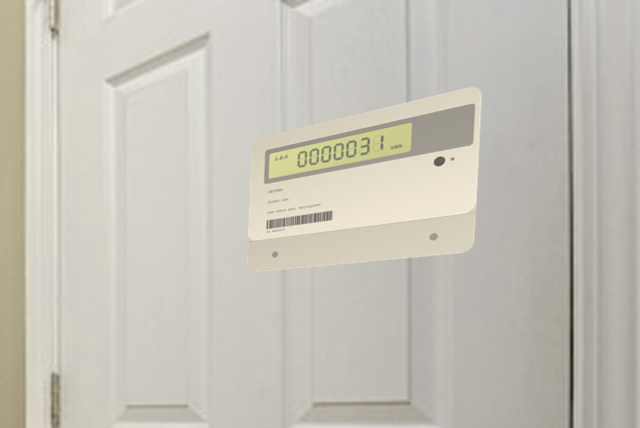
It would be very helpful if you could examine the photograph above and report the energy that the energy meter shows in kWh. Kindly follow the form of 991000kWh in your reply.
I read 31kWh
